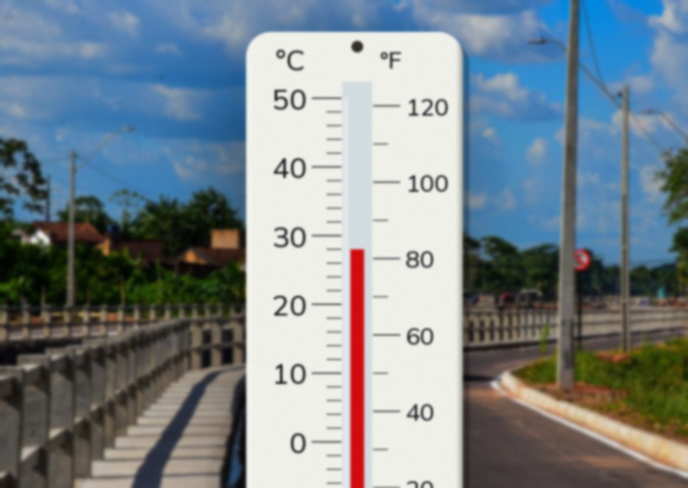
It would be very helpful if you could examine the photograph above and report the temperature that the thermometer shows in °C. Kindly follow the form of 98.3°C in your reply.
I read 28°C
